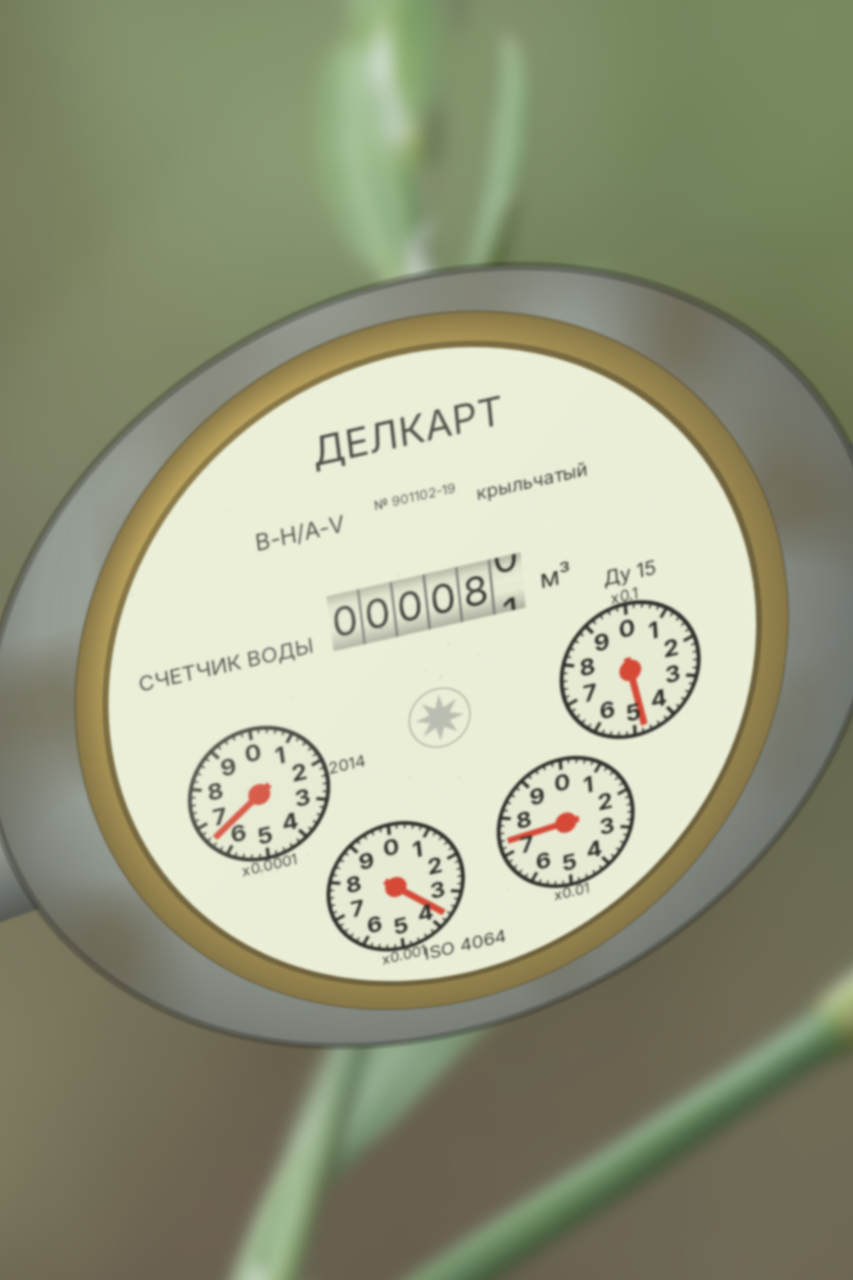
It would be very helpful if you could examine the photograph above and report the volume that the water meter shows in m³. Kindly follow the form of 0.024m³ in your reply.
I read 80.4736m³
